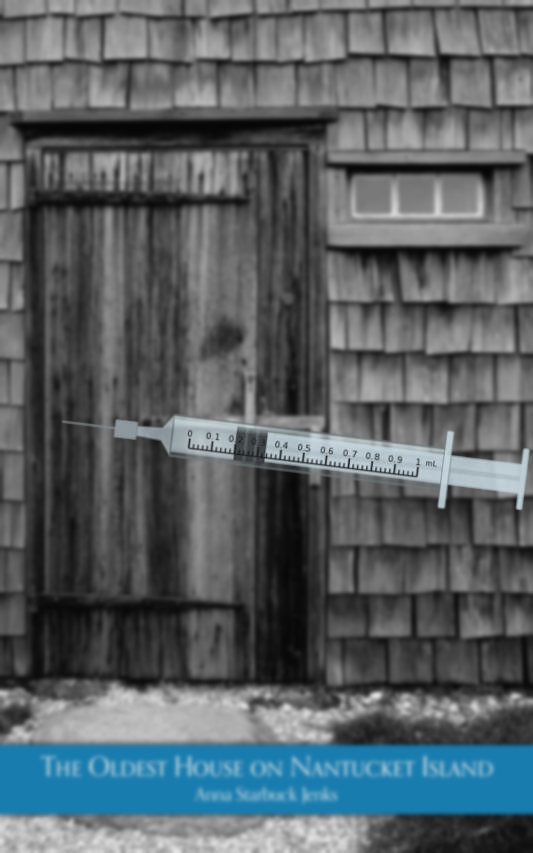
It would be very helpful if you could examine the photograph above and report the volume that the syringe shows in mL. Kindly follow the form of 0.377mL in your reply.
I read 0.2mL
